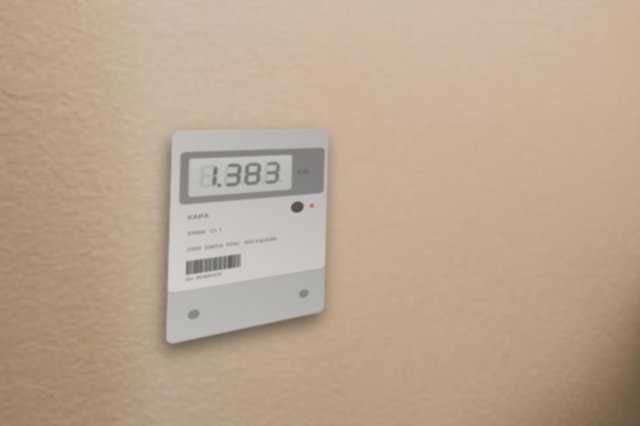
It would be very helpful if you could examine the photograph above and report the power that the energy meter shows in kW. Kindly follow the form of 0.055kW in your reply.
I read 1.383kW
